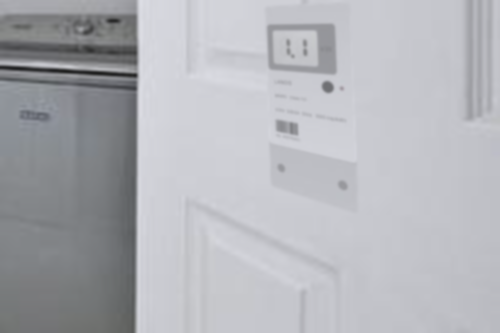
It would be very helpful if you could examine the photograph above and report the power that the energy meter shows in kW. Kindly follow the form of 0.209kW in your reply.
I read 1.1kW
